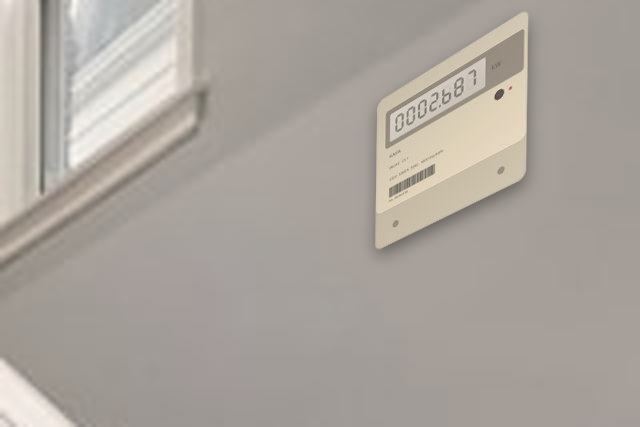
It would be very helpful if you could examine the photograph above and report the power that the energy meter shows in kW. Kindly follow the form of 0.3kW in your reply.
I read 2.687kW
